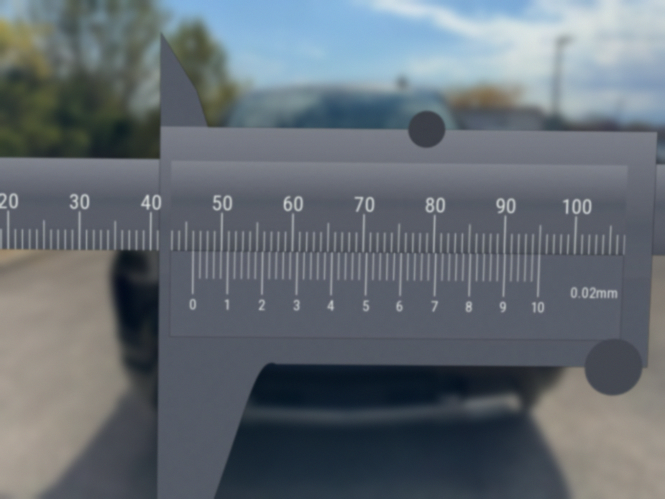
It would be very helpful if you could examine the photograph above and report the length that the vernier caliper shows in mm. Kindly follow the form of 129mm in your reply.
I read 46.0mm
